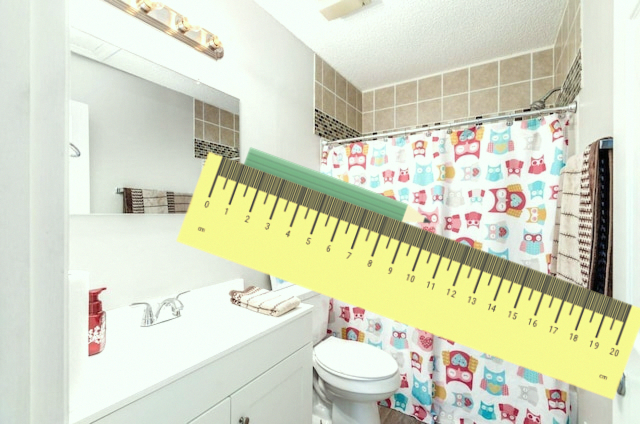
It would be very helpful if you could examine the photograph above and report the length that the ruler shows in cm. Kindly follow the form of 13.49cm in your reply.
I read 9cm
